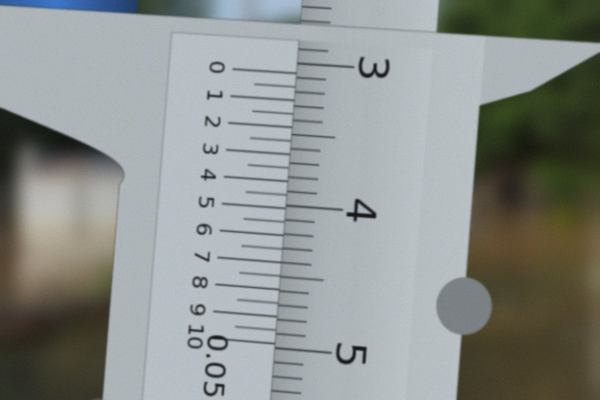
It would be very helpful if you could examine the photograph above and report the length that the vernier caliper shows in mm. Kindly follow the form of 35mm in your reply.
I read 30.7mm
